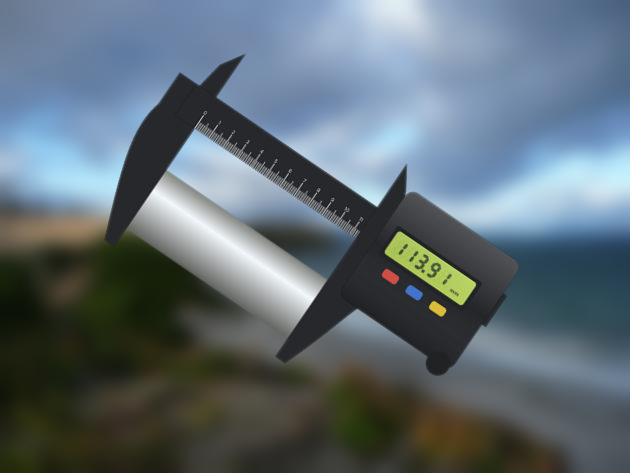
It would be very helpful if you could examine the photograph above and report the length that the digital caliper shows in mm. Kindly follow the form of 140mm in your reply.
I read 113.91mm
